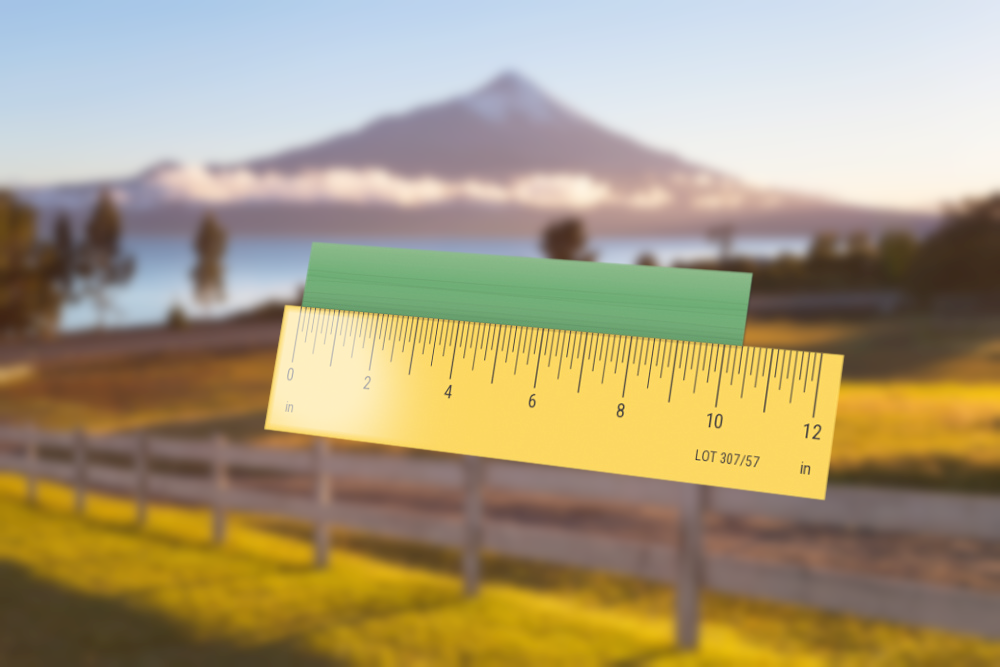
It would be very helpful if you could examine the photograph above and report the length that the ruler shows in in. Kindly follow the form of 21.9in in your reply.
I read 10.375in
